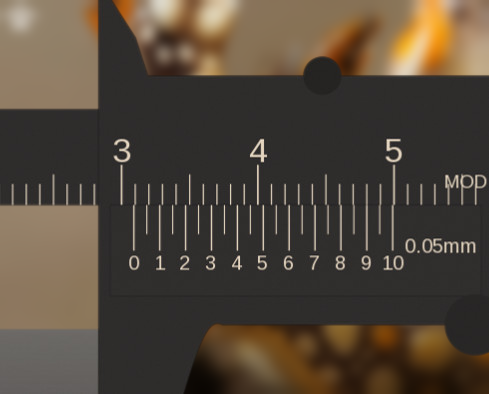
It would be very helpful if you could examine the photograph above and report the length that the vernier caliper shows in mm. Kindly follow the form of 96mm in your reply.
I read 30.9mm
